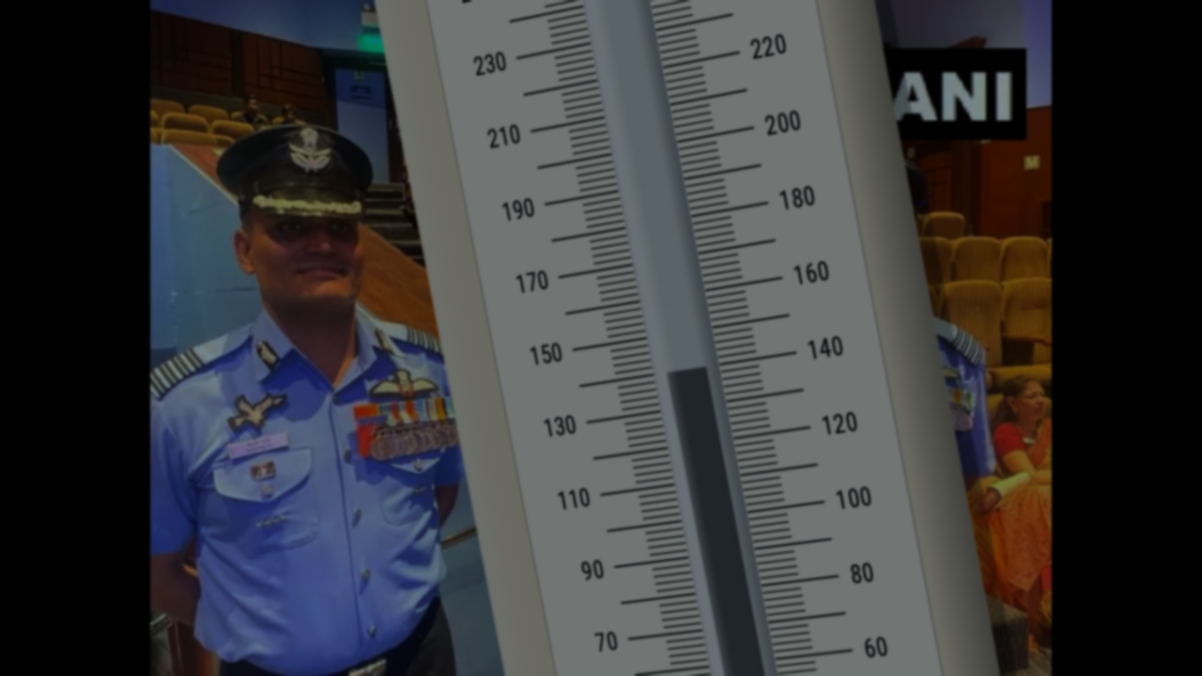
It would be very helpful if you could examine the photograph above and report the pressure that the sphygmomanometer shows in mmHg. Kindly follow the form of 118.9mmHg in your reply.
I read 140mmHg
